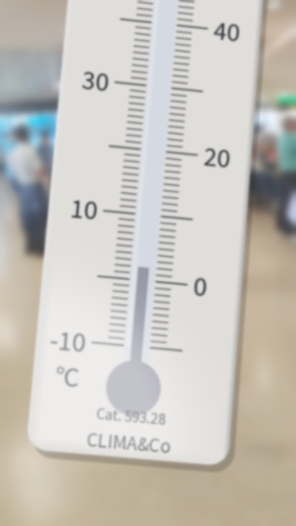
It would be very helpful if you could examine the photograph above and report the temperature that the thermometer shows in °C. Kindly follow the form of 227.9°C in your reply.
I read 2°C
